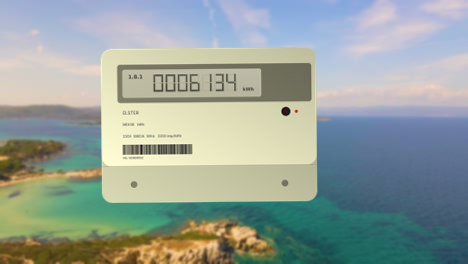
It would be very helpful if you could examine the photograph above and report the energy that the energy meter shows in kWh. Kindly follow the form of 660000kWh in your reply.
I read 6134kWh
